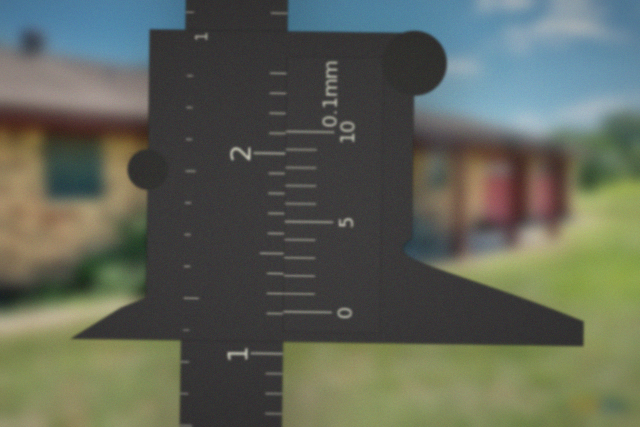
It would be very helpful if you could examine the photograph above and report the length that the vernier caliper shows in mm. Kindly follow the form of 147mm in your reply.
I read 12.1mm
